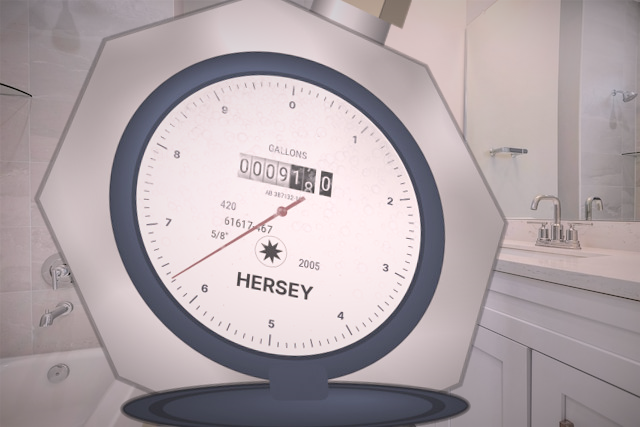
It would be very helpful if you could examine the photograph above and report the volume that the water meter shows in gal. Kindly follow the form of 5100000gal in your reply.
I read 9176.3gal
